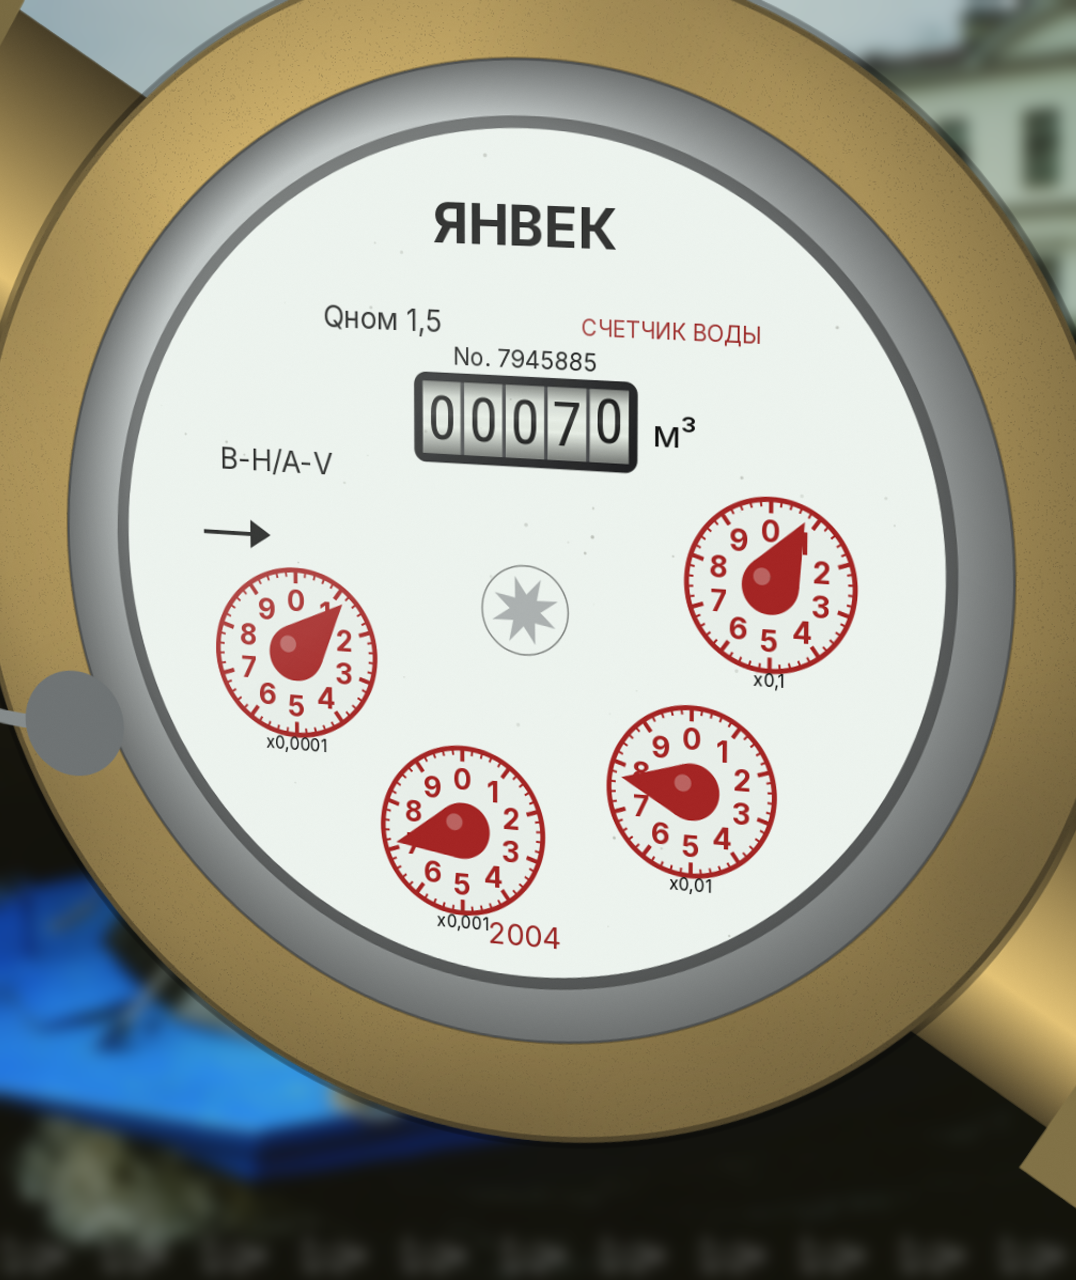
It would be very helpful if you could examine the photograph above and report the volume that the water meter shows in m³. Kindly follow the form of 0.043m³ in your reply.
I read 70.0771m³
